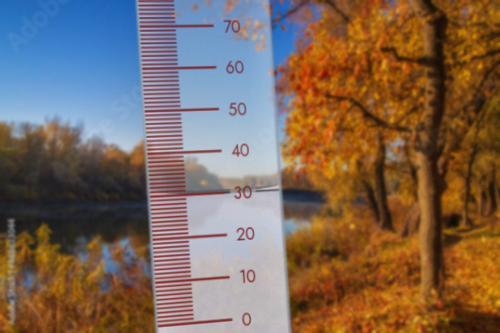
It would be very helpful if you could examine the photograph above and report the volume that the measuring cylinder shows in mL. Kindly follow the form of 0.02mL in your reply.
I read 30mL
